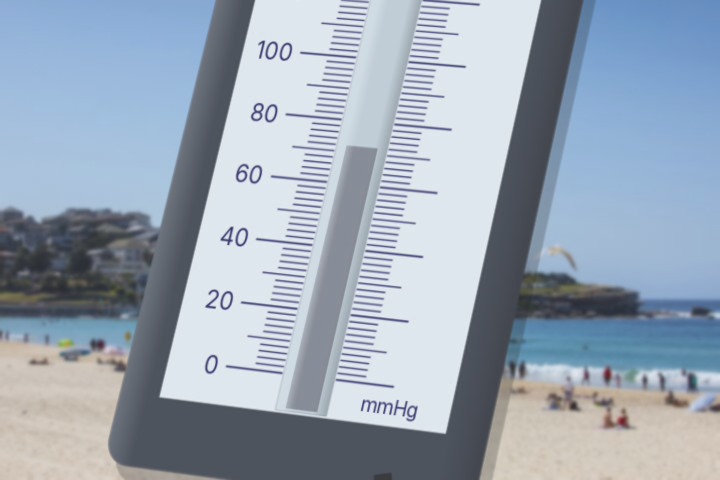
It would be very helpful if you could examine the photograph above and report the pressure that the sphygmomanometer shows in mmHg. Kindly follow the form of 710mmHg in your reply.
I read 72mmHg
